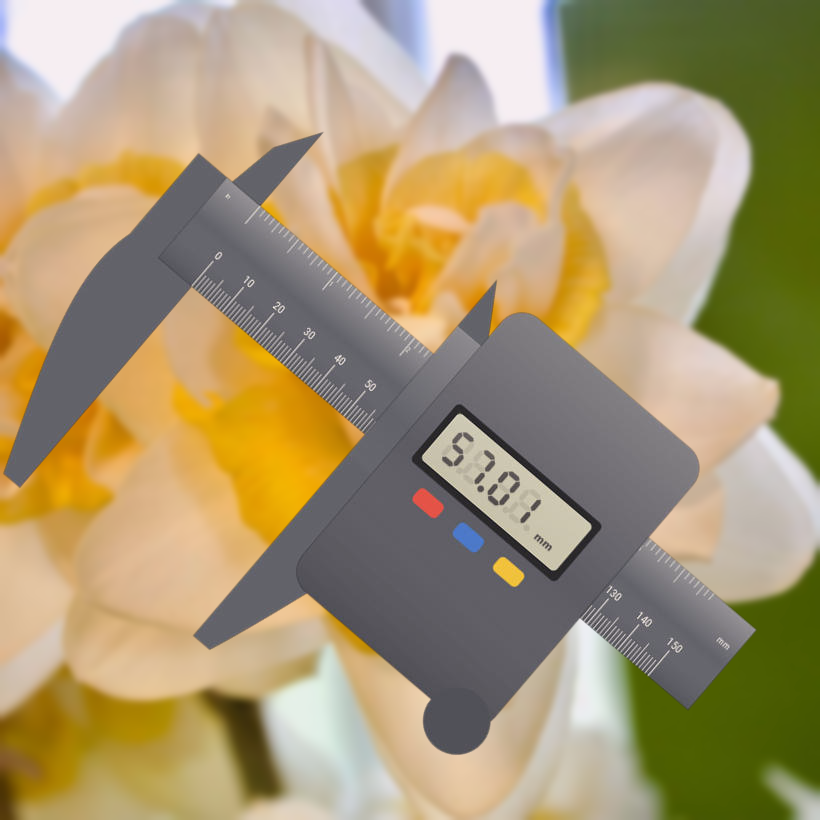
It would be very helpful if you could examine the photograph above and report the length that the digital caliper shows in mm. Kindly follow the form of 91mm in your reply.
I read 57.01mm
